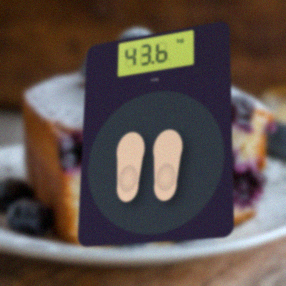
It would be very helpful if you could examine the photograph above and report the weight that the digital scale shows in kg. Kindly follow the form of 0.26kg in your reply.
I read 43.6kg
